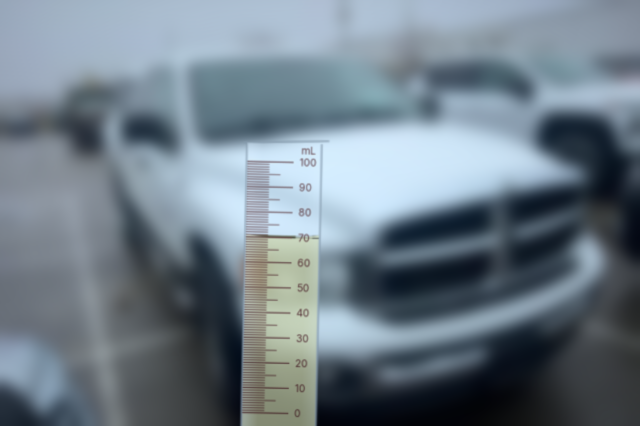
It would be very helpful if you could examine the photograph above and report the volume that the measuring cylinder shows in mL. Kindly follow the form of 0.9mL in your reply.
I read 70mL
